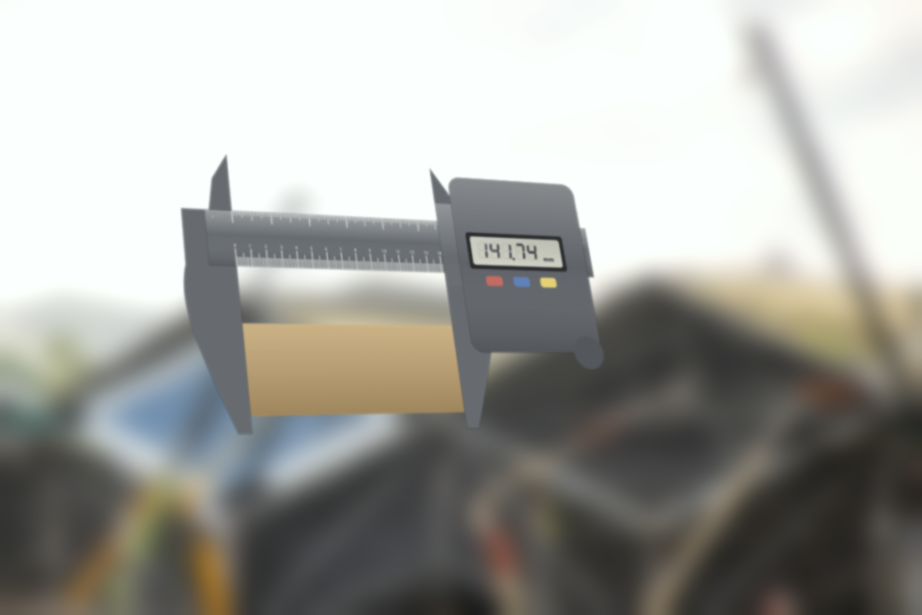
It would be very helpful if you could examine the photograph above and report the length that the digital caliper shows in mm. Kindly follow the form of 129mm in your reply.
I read 141.74mm
